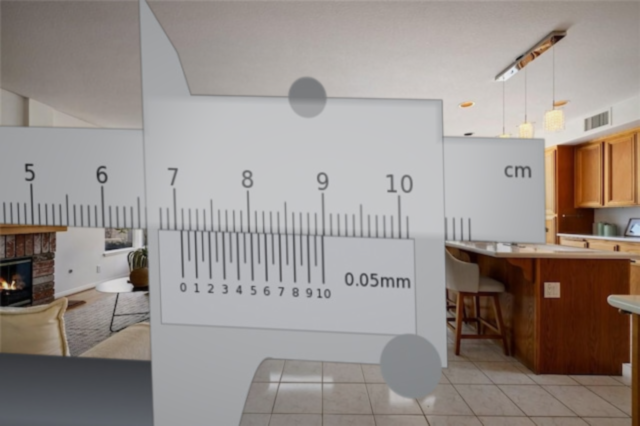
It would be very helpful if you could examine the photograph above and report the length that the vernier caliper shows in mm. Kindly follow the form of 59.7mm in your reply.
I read 70.8mm
